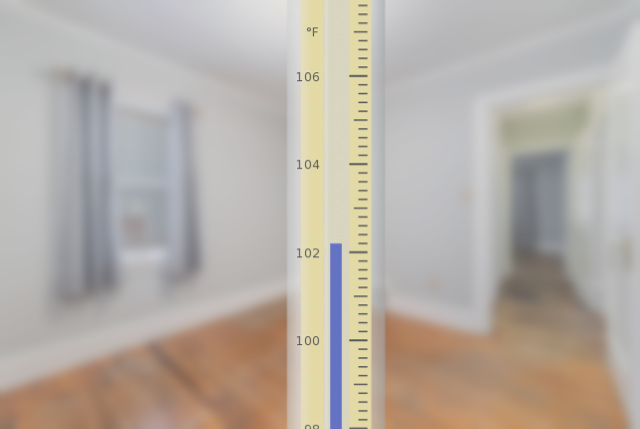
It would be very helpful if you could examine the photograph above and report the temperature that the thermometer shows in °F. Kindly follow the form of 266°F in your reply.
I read 102.2°F
